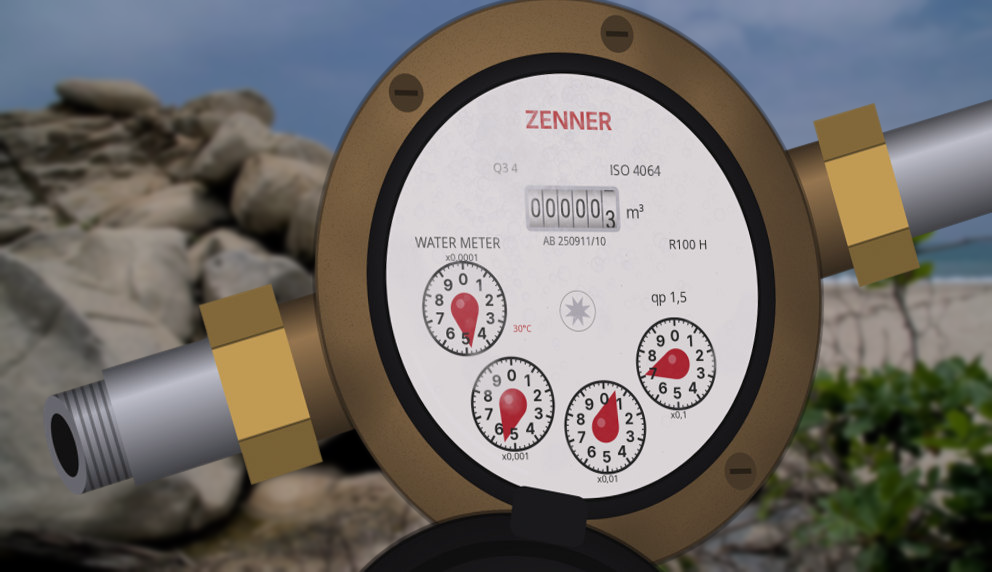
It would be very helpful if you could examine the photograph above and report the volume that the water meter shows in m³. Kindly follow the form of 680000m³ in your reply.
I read 2.7054m³
